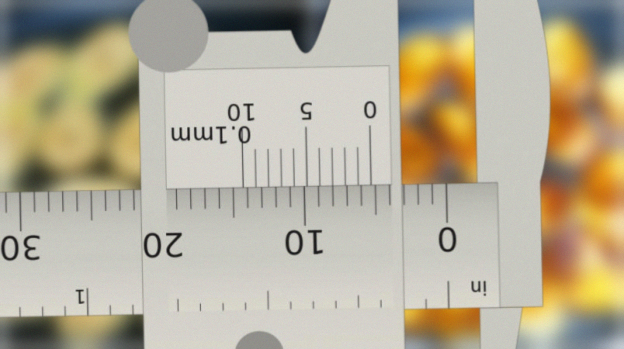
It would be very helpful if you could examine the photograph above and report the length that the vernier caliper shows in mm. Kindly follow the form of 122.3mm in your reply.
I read 5.3mm
